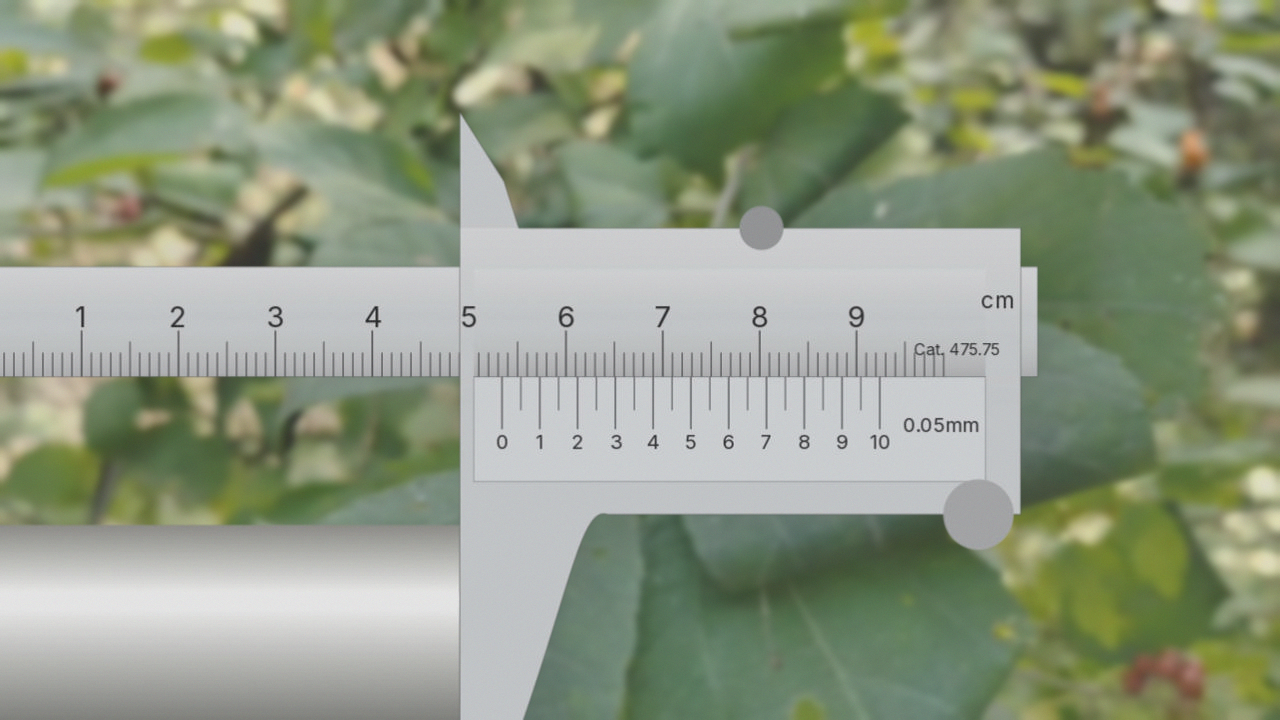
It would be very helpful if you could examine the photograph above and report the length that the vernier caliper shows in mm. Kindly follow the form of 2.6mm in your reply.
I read 53.4mm
